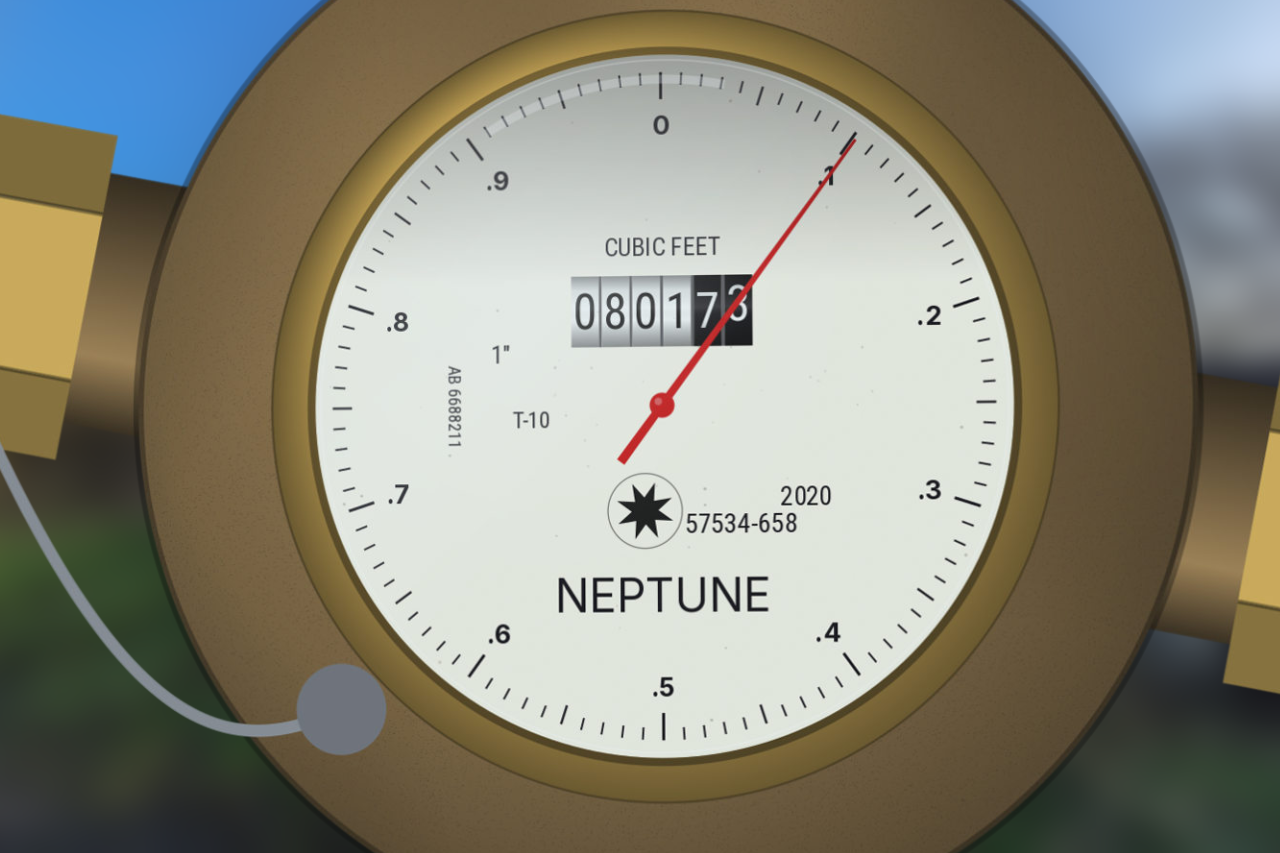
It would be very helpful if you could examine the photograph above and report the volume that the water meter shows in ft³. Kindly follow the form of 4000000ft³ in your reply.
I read 80173.10ft³
